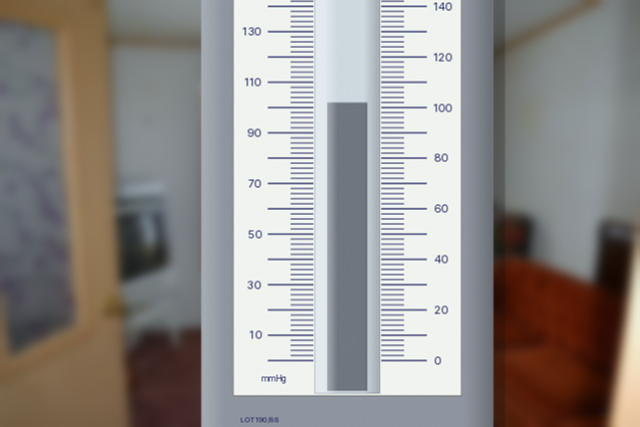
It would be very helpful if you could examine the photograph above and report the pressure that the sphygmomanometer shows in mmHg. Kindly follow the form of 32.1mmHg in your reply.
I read 102mmHg
